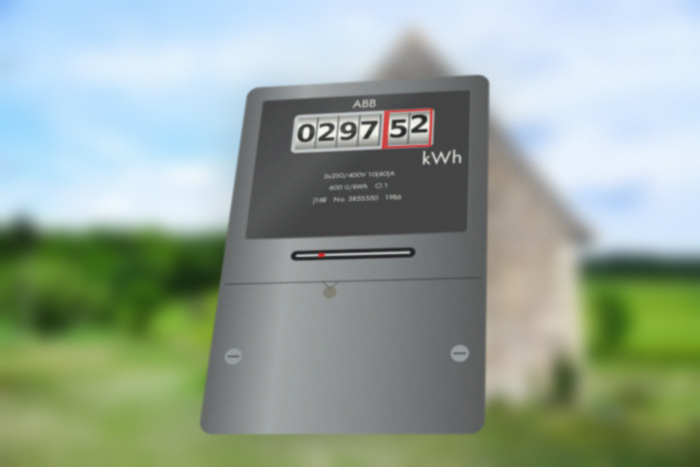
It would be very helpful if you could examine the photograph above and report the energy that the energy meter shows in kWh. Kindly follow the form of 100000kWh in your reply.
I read 297.52kWh
